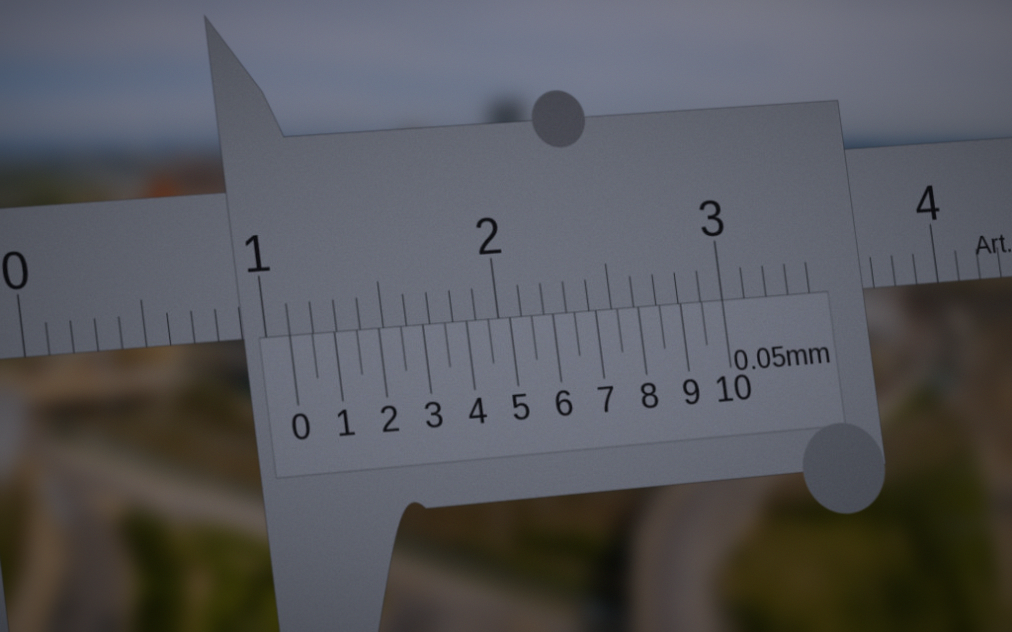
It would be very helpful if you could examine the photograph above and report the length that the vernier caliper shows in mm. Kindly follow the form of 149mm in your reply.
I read 11.0mm
